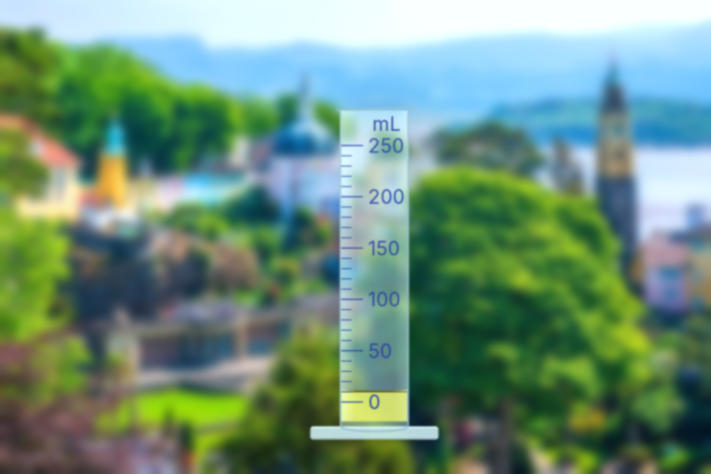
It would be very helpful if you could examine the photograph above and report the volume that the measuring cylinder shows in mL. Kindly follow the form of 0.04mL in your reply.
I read 10mL
